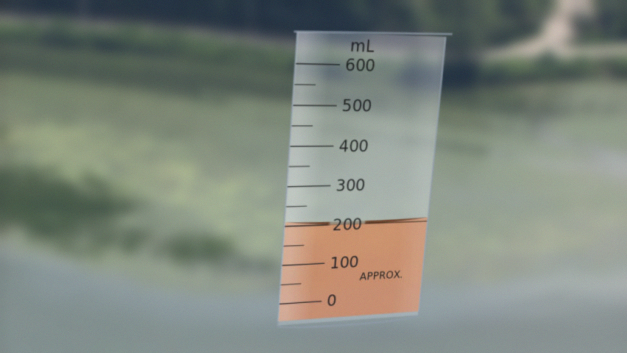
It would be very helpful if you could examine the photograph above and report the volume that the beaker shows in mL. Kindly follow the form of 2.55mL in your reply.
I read 200mL
